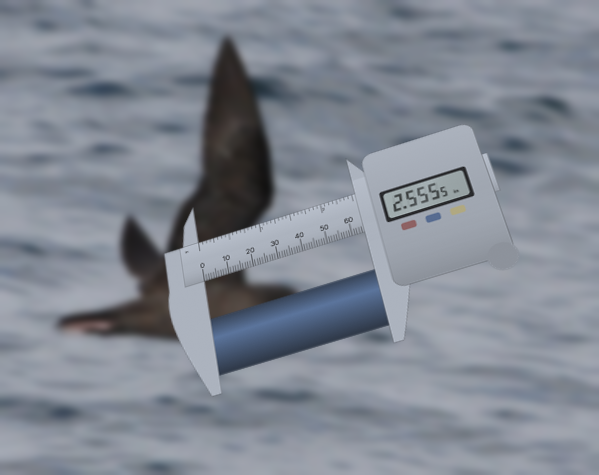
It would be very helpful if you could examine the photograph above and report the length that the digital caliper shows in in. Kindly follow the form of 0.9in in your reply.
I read 2.5555in
